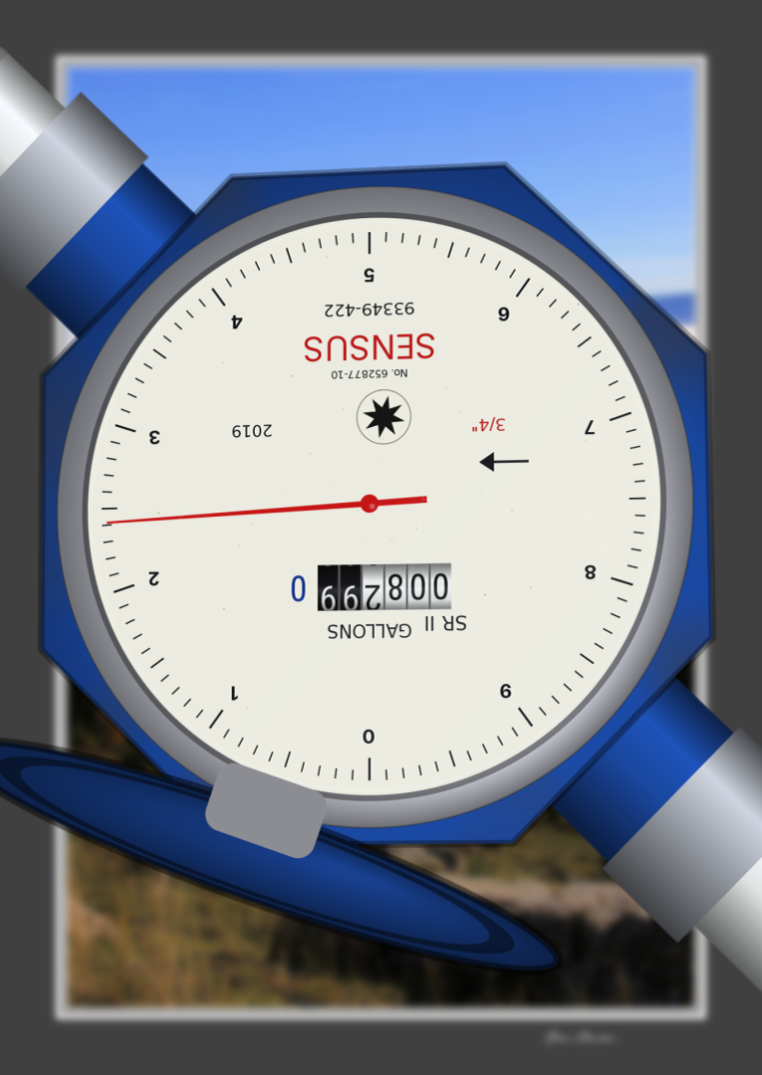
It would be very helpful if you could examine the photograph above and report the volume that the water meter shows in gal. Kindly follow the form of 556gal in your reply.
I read 82992.4gal
